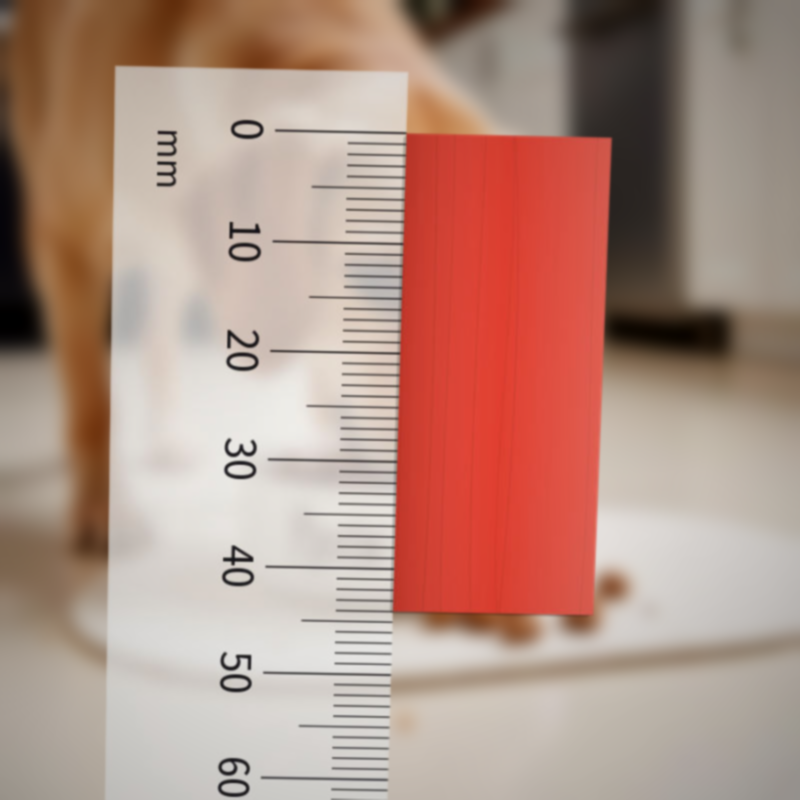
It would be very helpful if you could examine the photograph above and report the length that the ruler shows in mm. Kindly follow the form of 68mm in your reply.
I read 44mm
